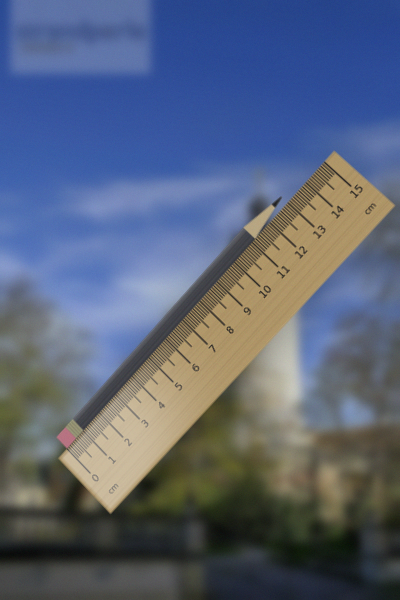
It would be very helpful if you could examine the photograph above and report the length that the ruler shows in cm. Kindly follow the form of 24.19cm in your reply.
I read 13cm
